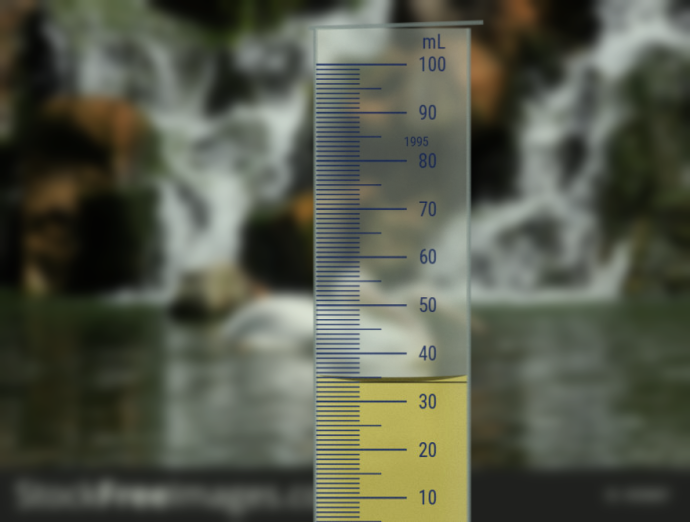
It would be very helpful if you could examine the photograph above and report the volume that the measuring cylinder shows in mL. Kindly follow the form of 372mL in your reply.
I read 34mL
